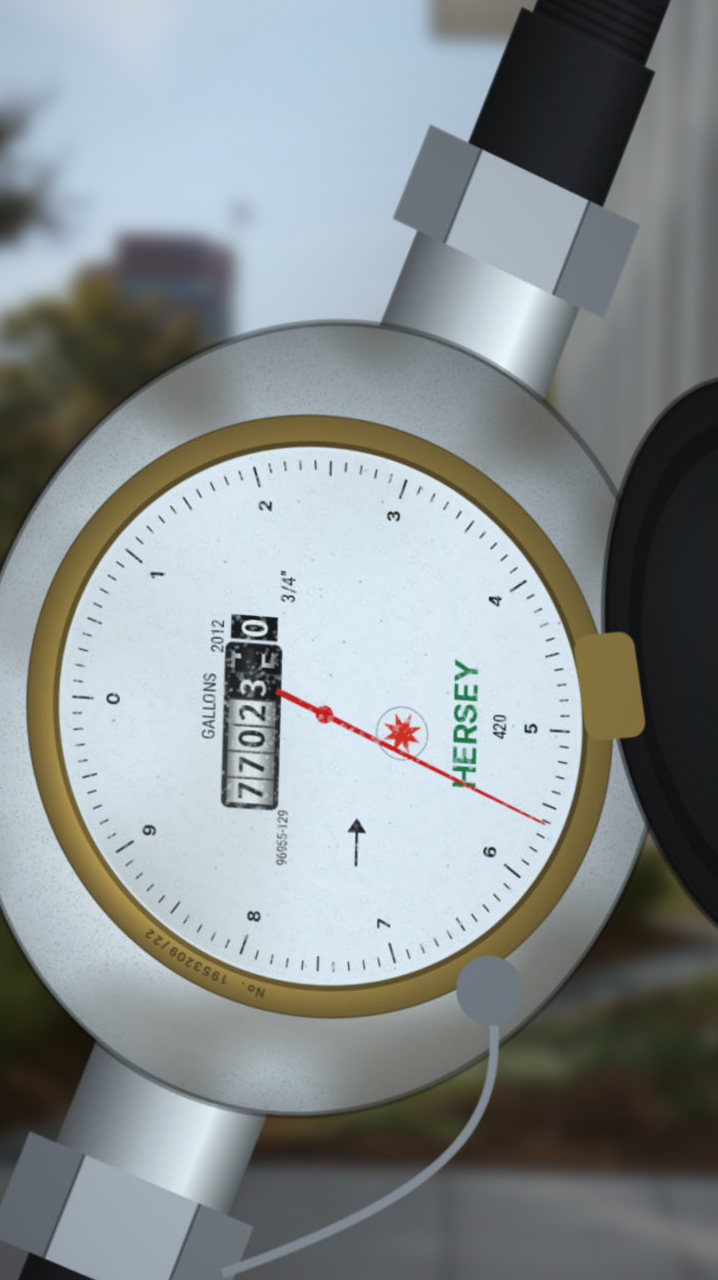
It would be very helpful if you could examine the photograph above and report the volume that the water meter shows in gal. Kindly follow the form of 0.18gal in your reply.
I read 7702345.6gal
